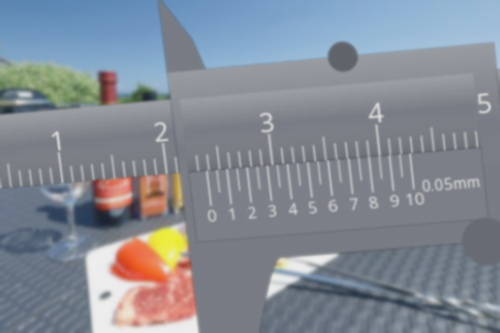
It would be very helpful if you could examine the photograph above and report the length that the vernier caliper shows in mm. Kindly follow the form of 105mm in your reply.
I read 23.8mm
